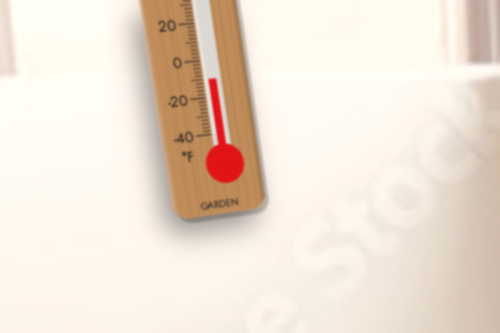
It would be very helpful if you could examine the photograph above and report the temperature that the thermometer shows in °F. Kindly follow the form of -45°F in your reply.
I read -10°F
